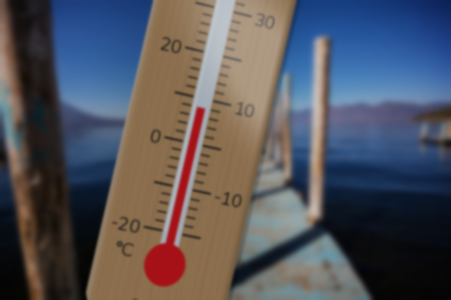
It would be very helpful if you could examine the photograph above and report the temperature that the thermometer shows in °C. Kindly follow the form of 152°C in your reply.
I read 8°C
